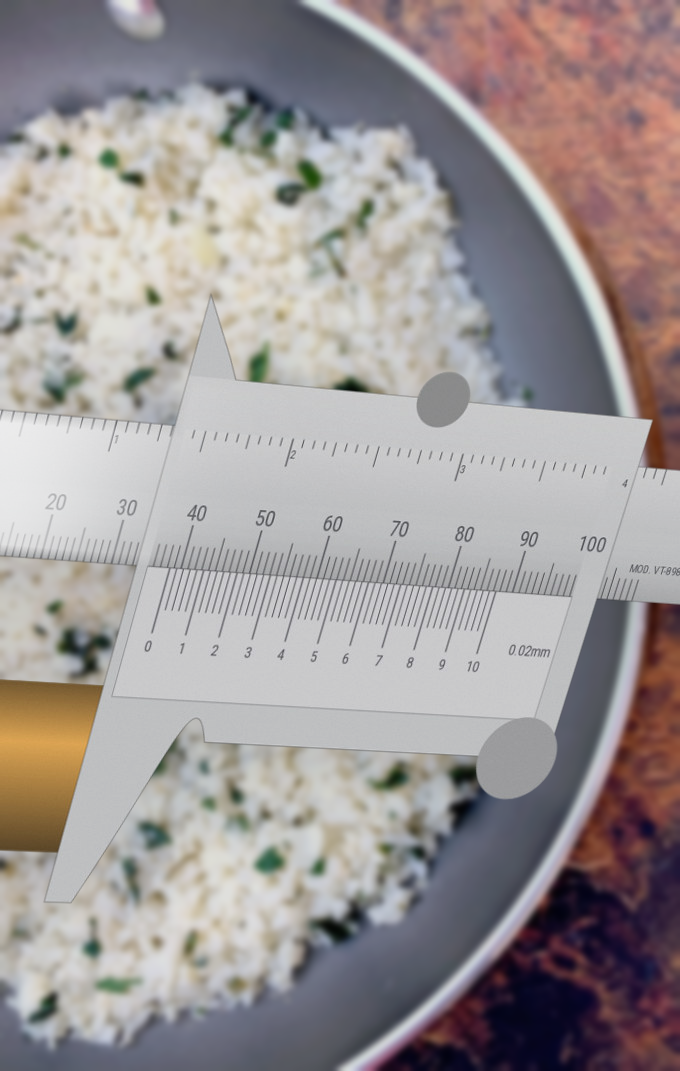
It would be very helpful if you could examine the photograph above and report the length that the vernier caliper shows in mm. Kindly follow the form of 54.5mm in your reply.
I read 38.4mm
